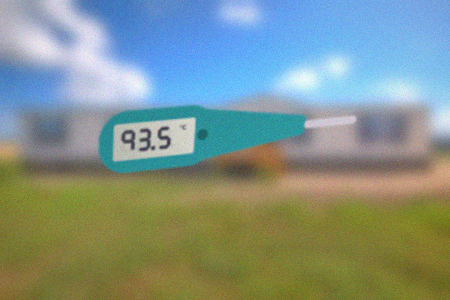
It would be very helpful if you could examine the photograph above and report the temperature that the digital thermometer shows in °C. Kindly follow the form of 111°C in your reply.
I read 93.5°C
